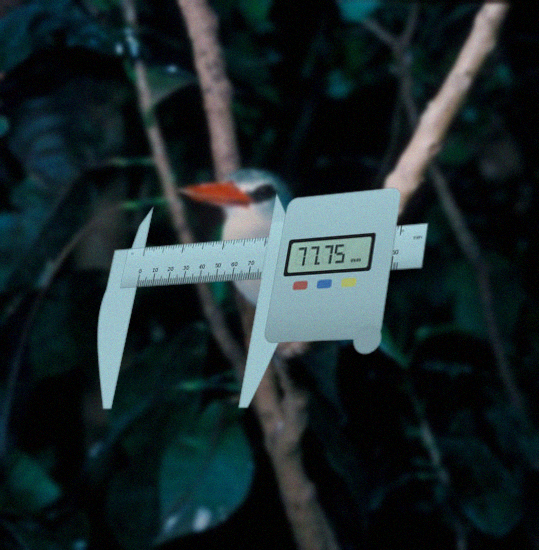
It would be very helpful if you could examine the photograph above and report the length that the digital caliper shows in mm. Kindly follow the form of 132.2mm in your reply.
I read 77.75mm
